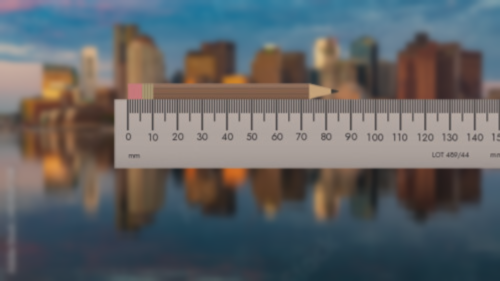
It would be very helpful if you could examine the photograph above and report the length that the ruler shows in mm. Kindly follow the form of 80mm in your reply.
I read 85mm
